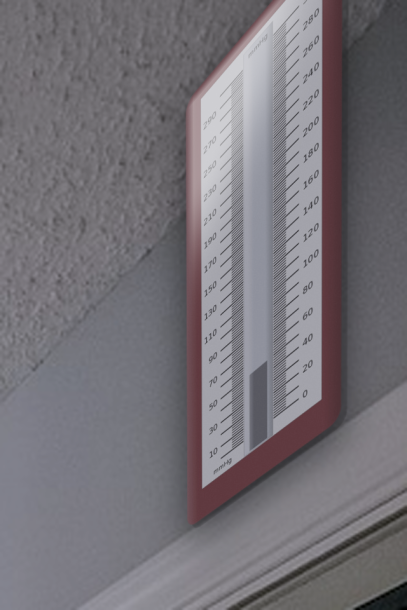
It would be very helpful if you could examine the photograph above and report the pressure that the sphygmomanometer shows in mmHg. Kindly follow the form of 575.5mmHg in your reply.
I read 50mmHg
